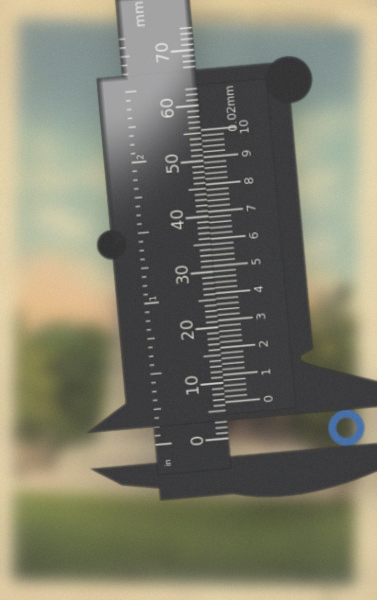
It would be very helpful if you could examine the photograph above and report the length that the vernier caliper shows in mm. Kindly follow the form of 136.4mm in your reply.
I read 6.5mm
